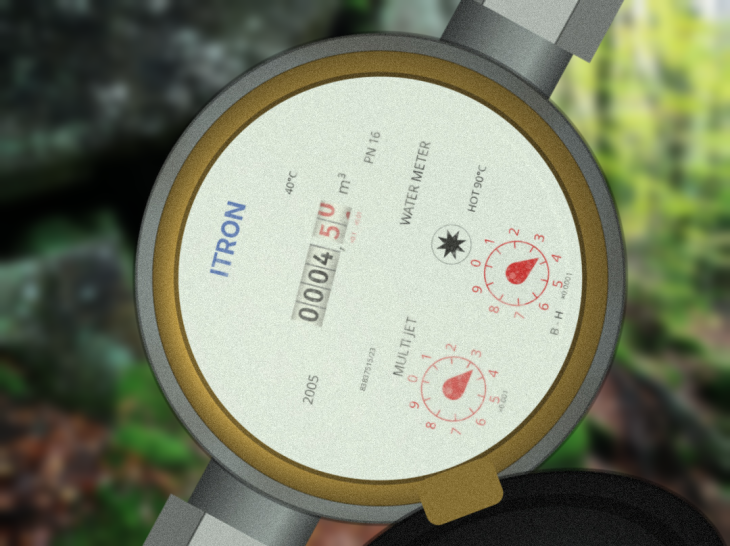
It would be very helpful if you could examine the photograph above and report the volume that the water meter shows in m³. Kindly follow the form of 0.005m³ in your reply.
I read 4.5033m³
